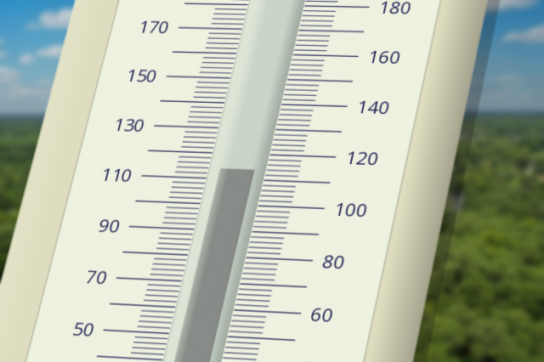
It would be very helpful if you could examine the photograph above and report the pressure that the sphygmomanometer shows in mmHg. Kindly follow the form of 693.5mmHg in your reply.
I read 114mmHg
